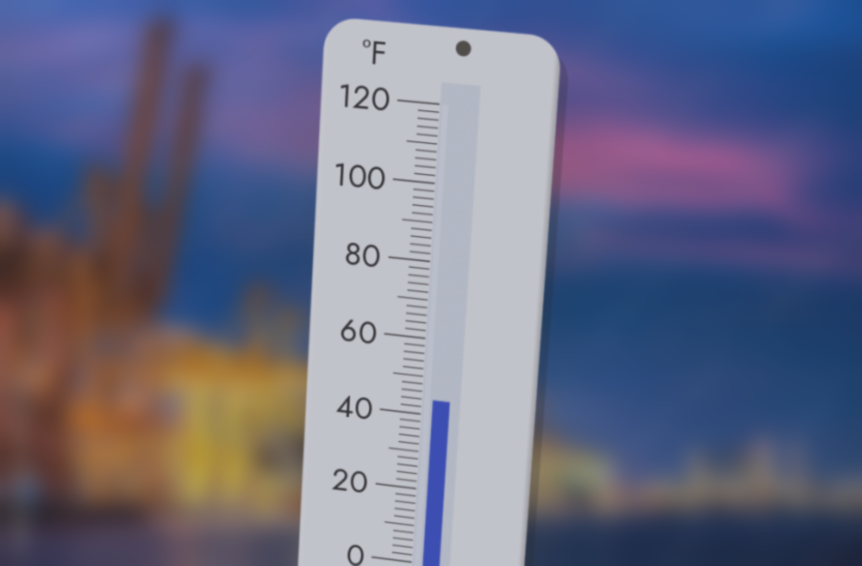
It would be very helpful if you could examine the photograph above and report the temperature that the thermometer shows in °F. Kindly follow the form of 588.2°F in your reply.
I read 44°F
